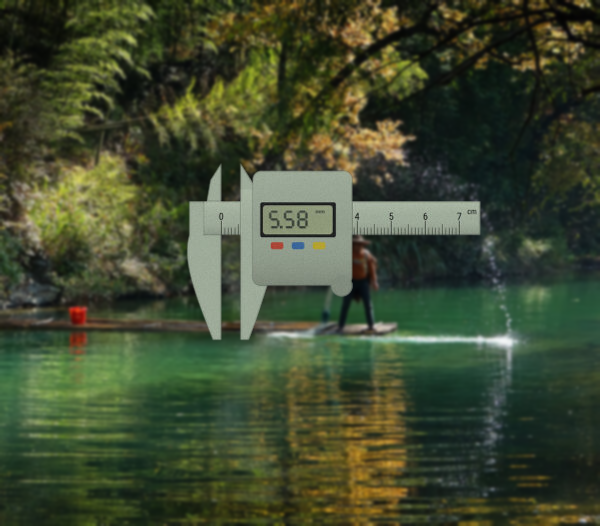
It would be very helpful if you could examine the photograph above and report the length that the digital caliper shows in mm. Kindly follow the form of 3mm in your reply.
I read 5.58mm
